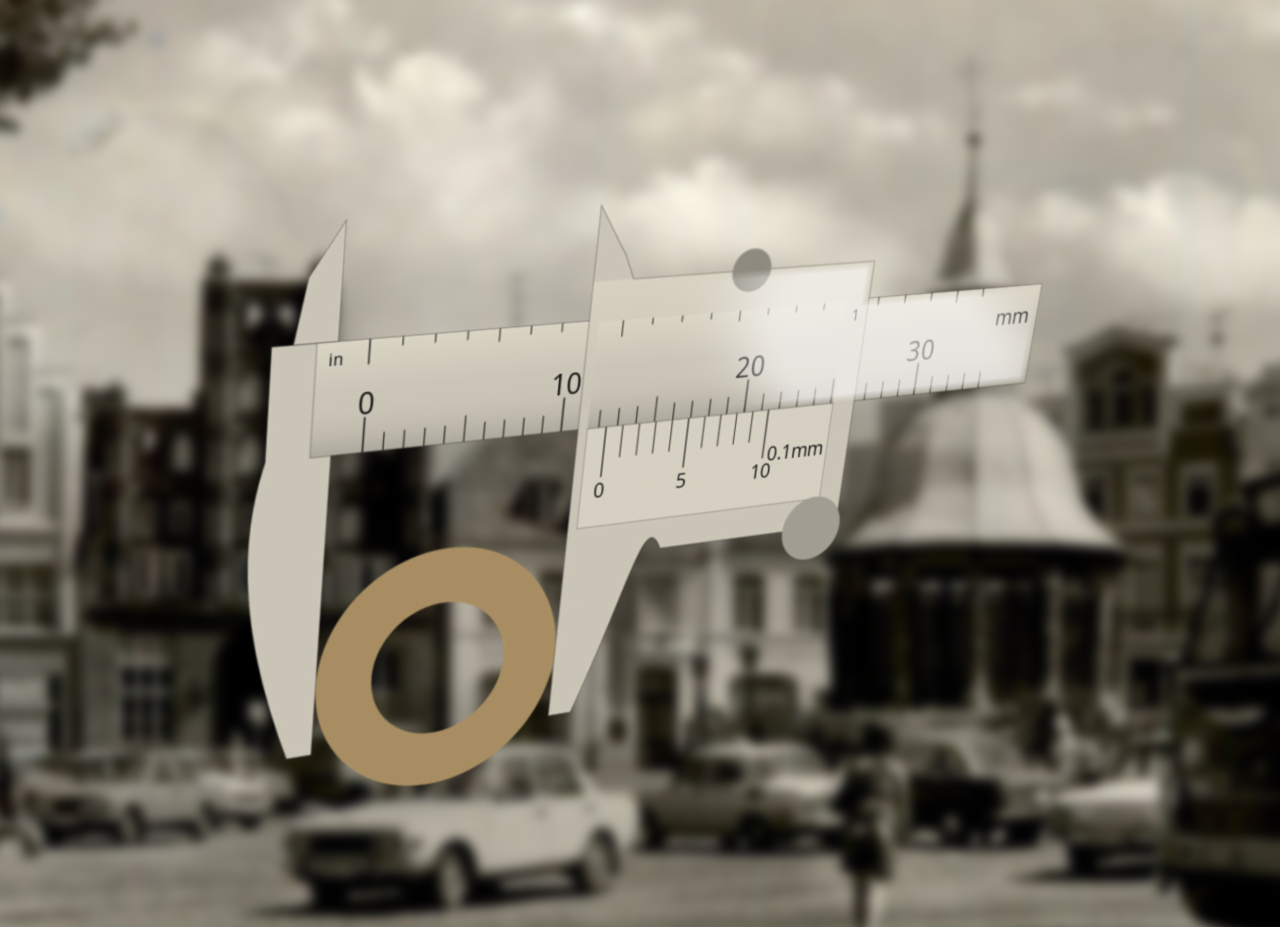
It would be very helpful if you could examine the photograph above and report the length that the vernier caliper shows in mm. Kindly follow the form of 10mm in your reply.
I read 12.4mm
